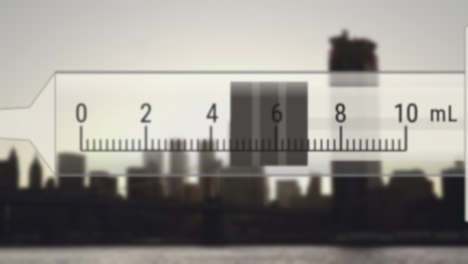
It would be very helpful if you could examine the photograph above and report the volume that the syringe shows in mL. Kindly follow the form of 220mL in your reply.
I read 4.6mL
